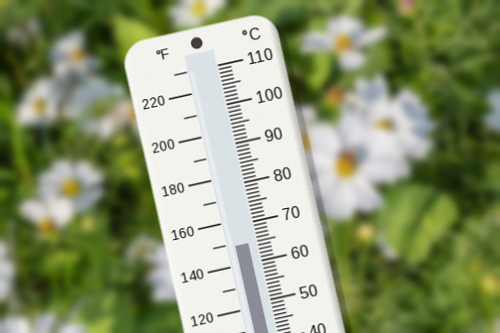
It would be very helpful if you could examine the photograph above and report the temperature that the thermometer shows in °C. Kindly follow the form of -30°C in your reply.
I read 65°C
